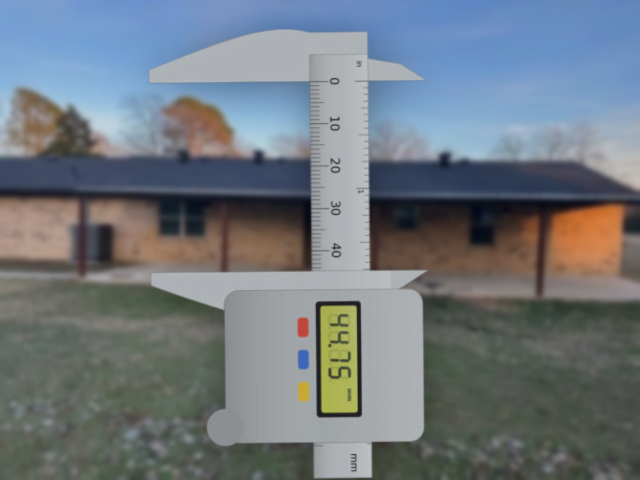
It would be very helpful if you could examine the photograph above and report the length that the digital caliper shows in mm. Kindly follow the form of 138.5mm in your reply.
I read 44.75mm
